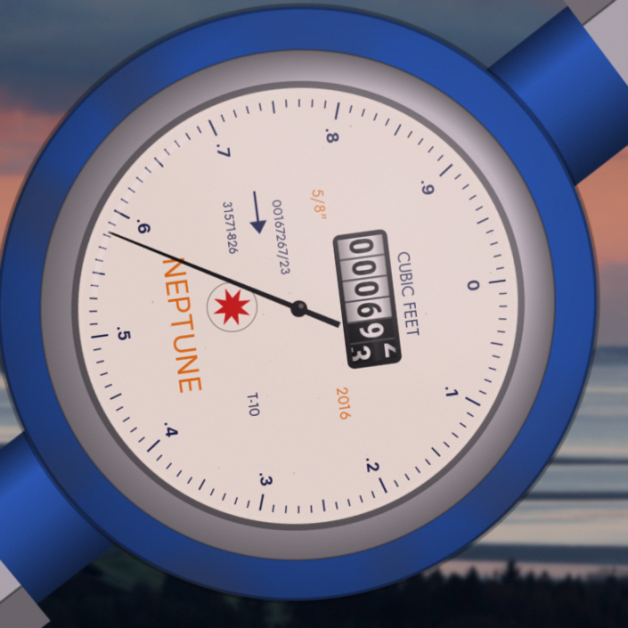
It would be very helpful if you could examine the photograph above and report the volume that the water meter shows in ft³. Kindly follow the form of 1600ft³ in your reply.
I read 692.58ft³
